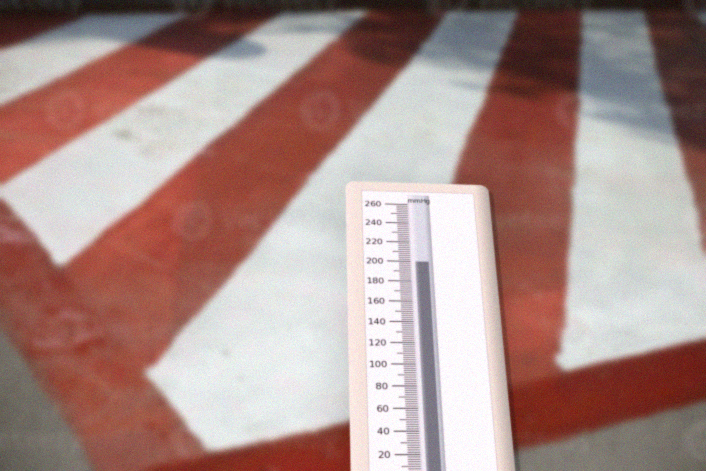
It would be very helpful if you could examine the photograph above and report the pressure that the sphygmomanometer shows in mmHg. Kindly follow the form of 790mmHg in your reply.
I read 200mmHg
